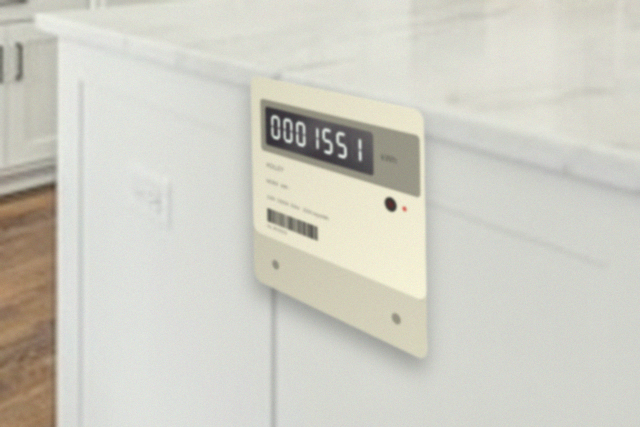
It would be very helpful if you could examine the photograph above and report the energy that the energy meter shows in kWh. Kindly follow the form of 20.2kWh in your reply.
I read 1551kWh
